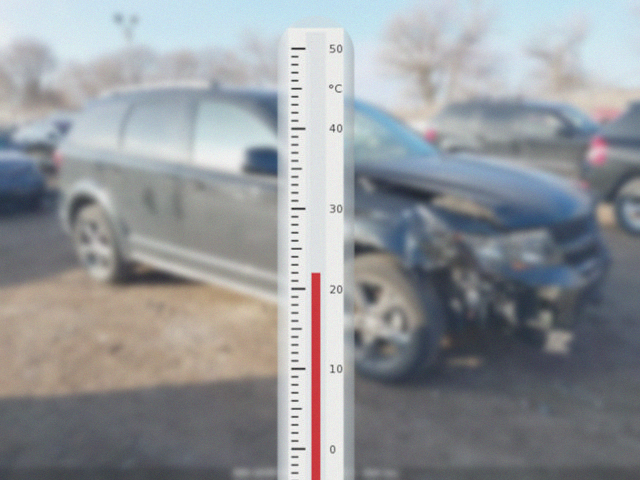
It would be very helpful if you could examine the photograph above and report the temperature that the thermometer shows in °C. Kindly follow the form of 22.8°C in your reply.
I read 22°C
